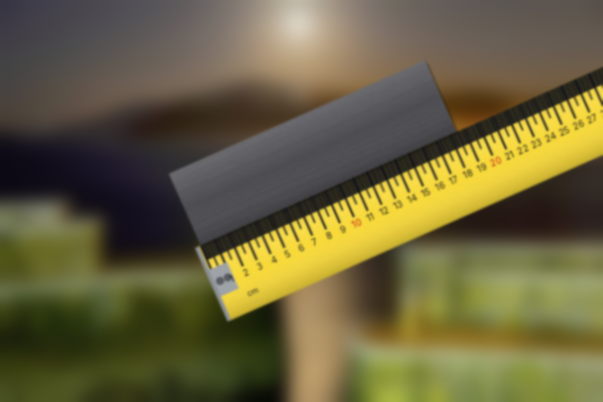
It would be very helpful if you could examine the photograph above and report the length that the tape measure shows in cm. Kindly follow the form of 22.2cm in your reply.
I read 18.5cm
